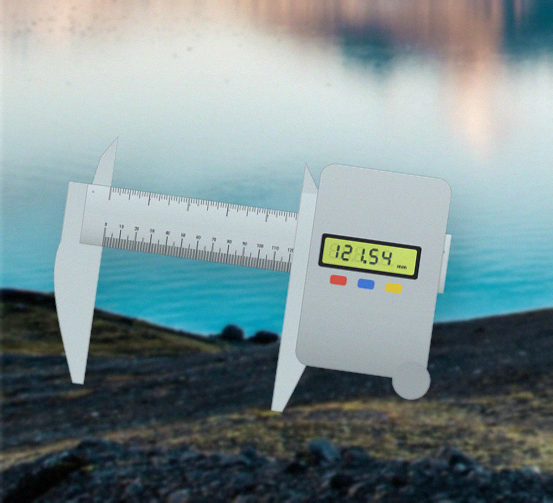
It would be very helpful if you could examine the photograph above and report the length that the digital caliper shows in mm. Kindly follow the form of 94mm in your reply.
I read 121.54mm
